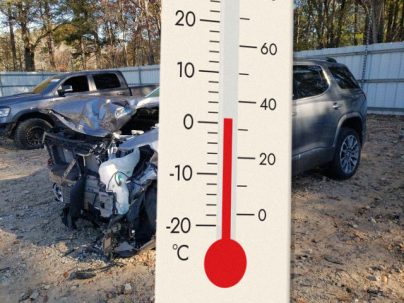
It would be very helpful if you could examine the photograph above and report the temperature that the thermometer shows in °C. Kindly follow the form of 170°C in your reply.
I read 1°C
